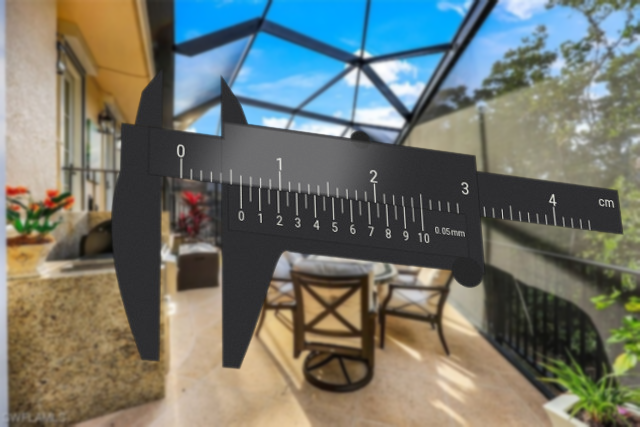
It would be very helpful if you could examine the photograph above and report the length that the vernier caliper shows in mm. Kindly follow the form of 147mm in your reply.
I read 6.0mm
